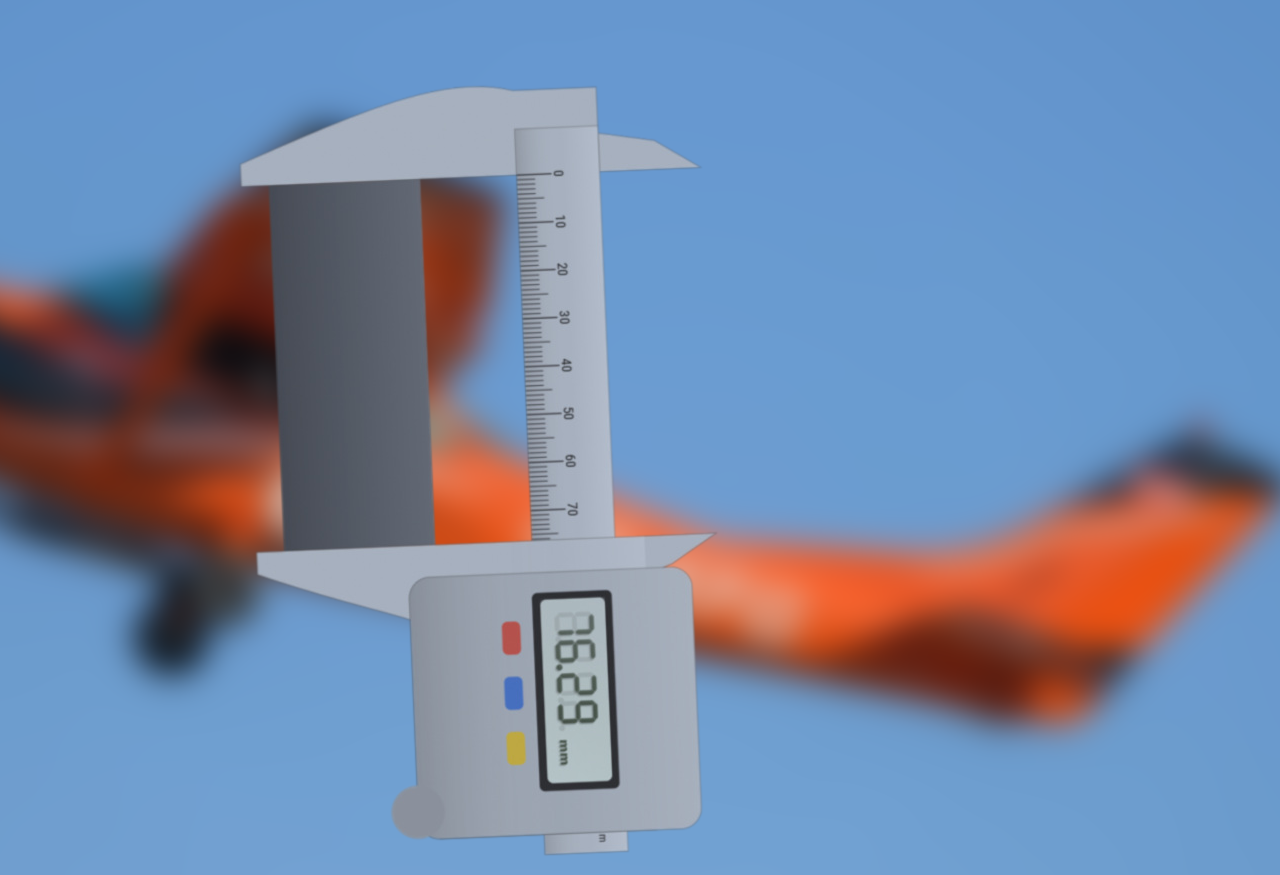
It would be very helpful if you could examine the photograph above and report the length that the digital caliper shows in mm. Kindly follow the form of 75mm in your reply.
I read 76.29mm
